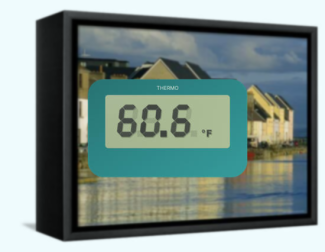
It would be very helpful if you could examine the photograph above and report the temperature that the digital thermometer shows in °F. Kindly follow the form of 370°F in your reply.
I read 60.6°F
